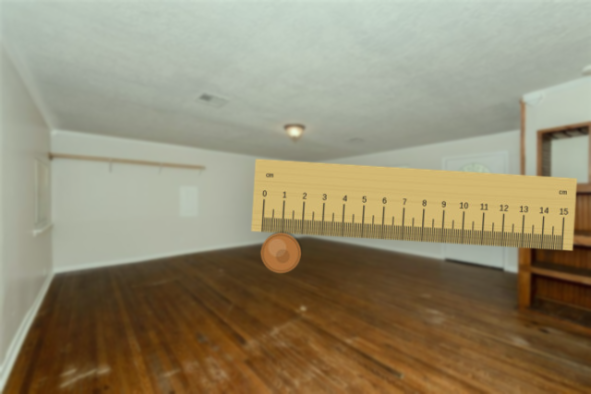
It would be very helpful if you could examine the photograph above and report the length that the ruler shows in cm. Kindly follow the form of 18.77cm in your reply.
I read 2cm
